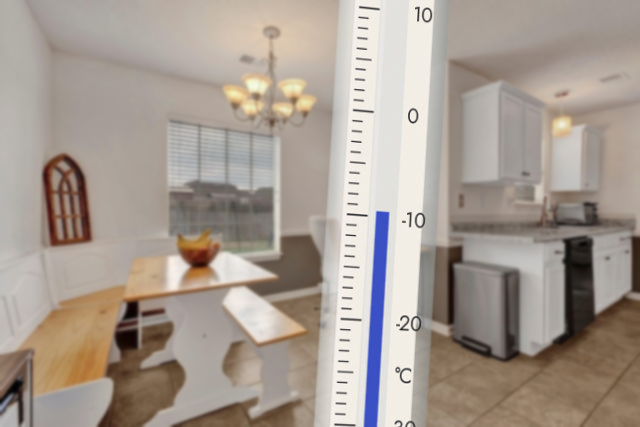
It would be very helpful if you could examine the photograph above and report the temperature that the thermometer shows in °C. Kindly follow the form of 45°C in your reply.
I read -9.5°C
